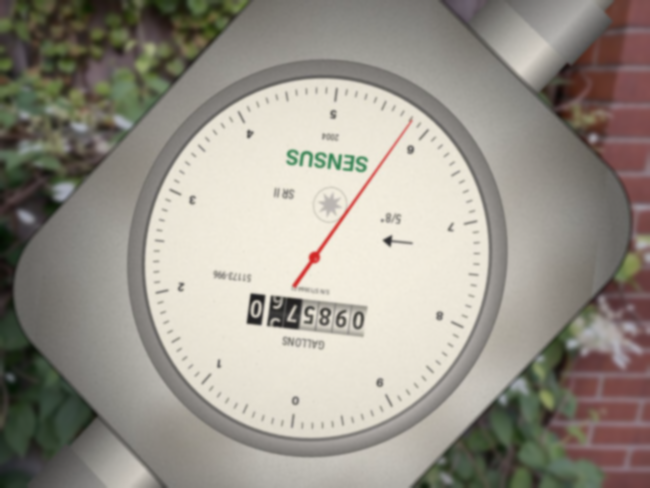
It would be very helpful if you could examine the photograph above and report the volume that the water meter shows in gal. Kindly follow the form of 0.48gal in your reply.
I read 985755.8gal
